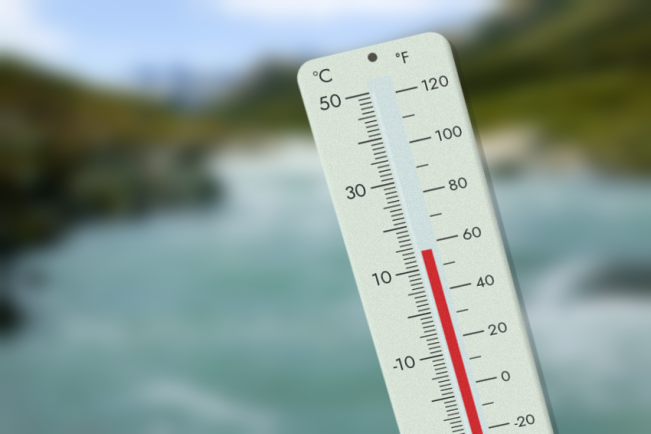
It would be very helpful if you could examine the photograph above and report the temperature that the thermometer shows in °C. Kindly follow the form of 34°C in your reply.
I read 14°C
